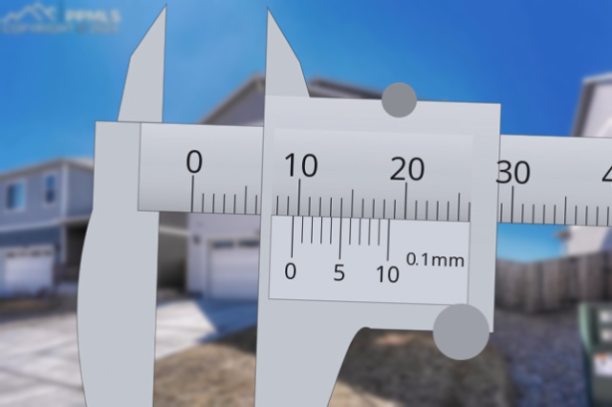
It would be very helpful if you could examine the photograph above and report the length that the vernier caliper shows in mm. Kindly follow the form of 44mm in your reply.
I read 9.5mm
